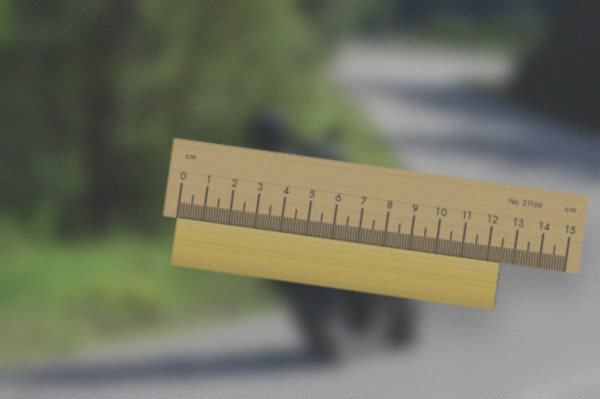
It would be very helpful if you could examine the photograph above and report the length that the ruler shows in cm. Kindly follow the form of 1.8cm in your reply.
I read 12.5cm
